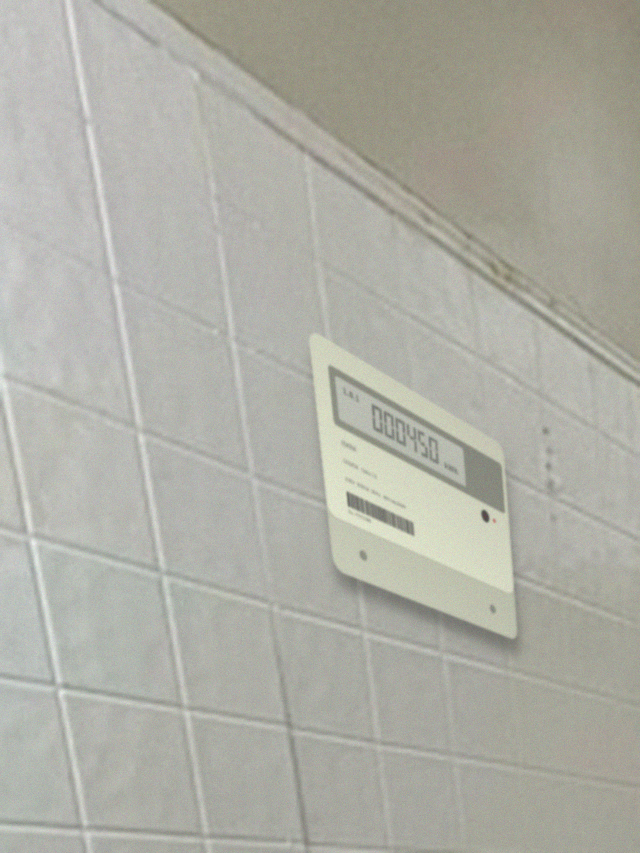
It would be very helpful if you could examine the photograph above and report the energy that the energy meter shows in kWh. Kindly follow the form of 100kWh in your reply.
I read 450kWh
